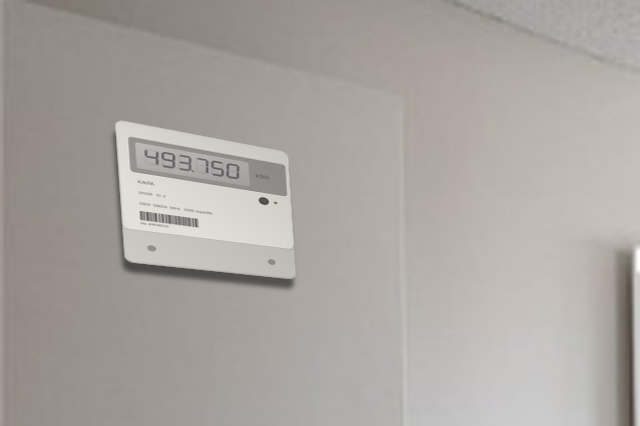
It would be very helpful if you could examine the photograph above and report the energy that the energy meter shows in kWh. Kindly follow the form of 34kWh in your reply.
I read 493.750kWh
